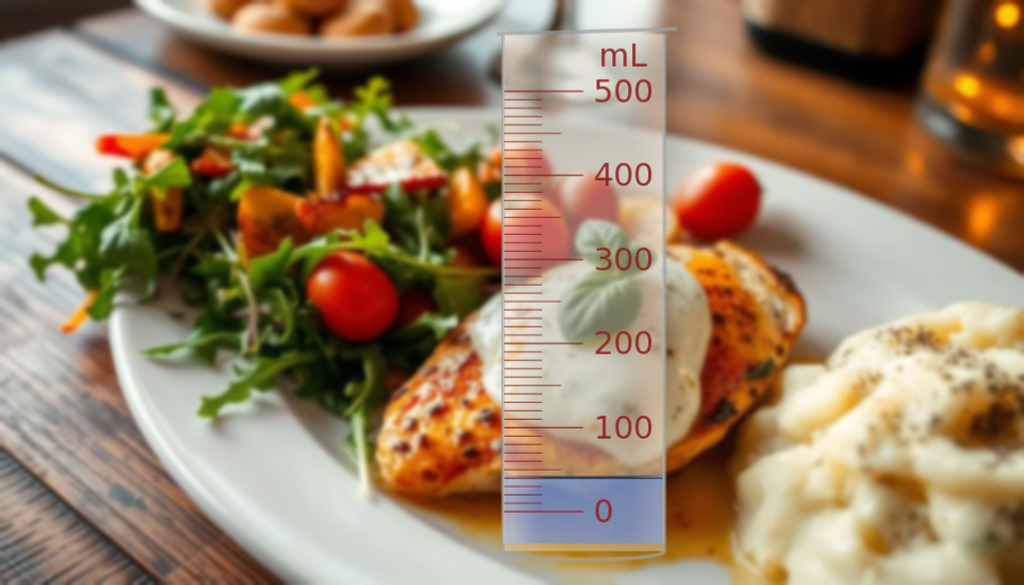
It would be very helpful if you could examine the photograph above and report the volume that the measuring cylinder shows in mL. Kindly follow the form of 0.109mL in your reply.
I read 40mL
